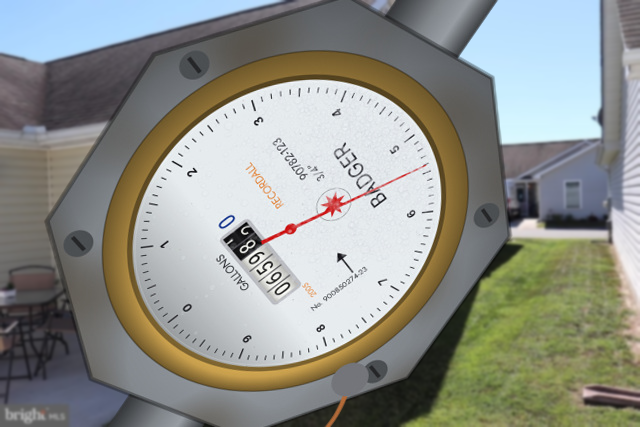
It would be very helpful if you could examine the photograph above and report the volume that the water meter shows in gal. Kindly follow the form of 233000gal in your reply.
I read 659815.4gal
